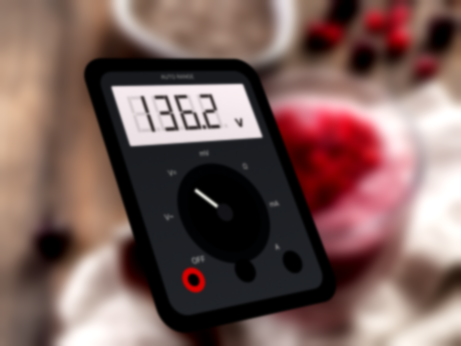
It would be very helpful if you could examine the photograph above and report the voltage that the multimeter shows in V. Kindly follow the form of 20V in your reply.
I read 136.2V
